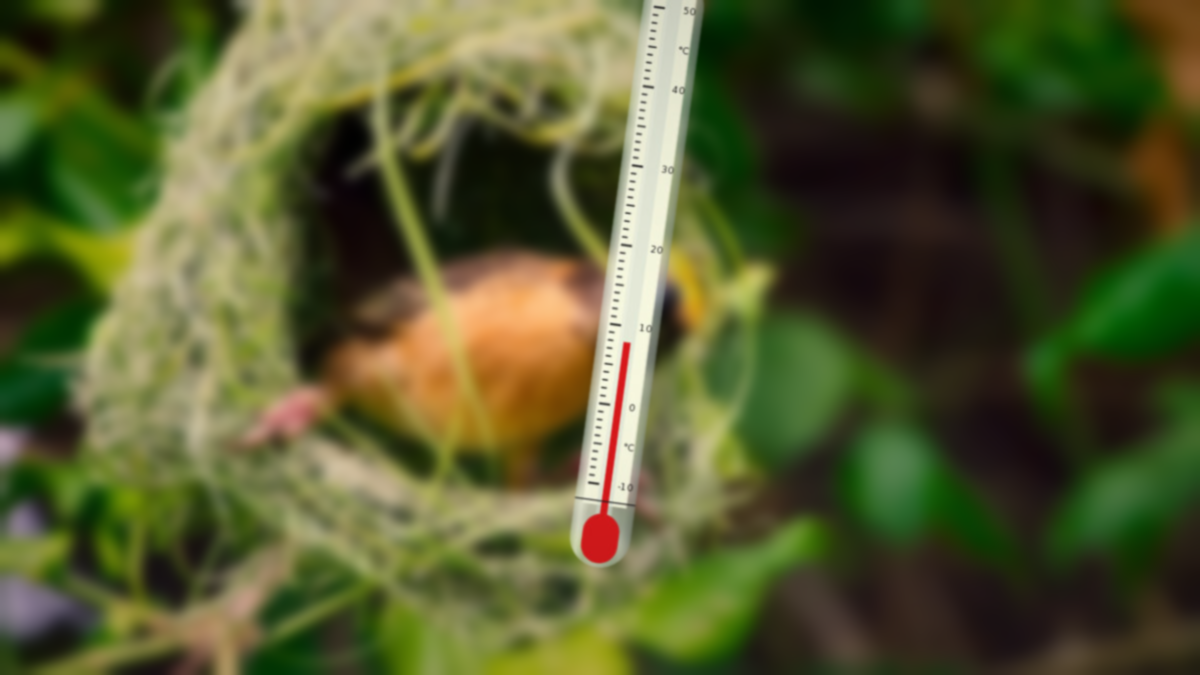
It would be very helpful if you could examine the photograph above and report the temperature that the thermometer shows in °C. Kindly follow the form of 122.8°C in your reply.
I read 8°C
